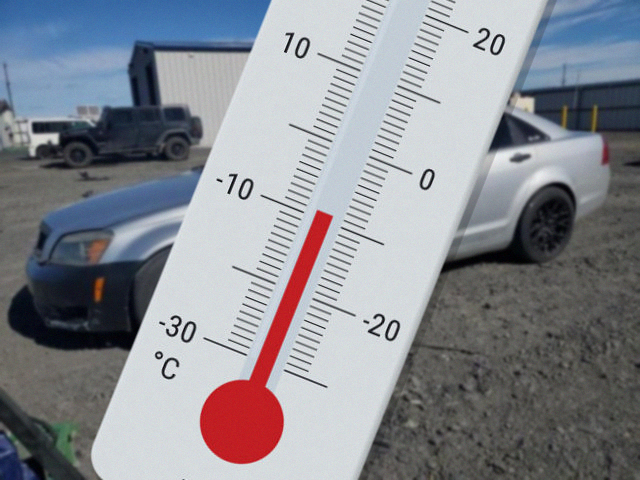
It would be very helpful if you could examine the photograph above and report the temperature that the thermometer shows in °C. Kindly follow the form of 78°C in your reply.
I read -9°C
